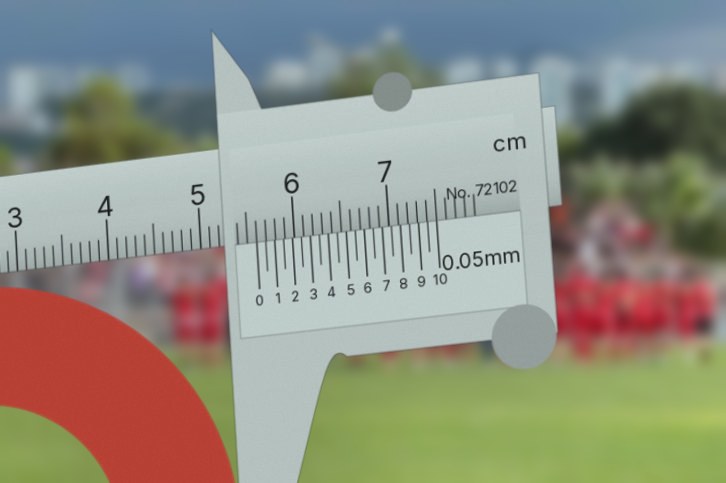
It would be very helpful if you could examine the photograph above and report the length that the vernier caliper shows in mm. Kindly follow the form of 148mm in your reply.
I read 56.0mm
